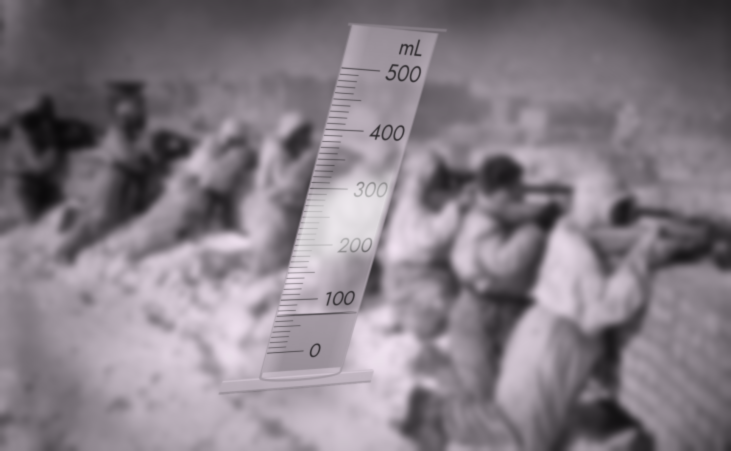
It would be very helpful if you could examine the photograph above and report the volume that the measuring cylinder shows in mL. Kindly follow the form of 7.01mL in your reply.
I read 70mL
